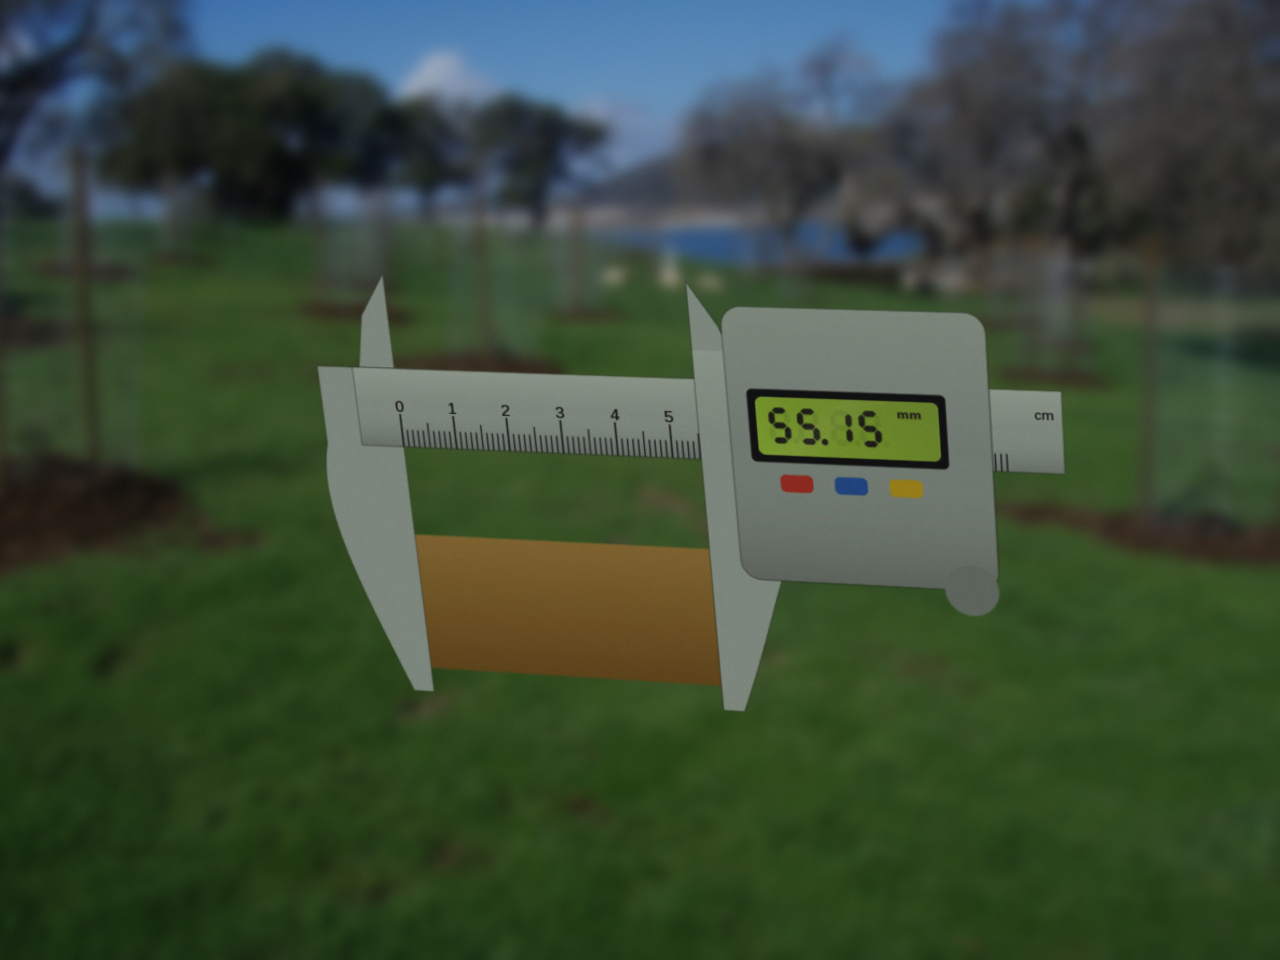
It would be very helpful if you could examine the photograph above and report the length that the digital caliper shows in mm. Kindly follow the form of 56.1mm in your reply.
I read 55.15mm
